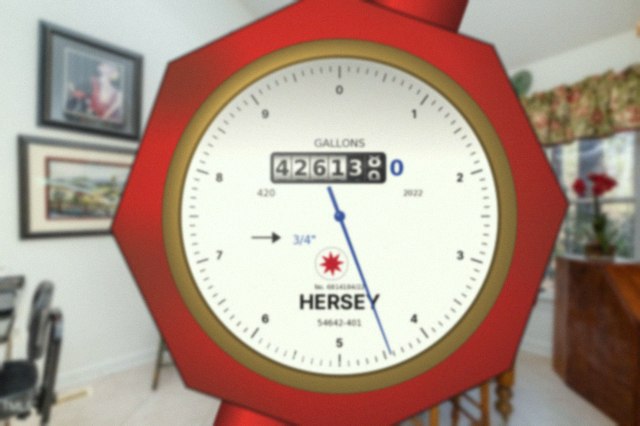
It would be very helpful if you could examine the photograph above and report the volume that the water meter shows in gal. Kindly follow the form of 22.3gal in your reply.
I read 4261384.4gal
